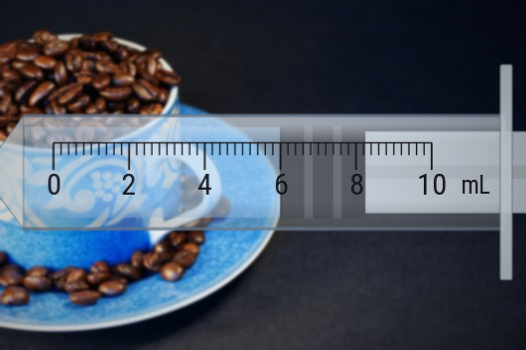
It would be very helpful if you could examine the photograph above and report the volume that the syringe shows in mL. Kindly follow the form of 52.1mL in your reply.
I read 6mL
